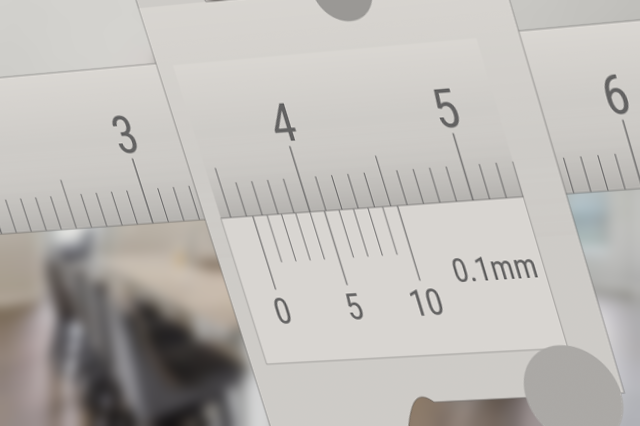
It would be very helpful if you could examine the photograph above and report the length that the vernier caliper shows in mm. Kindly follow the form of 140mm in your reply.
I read 36.4mm
